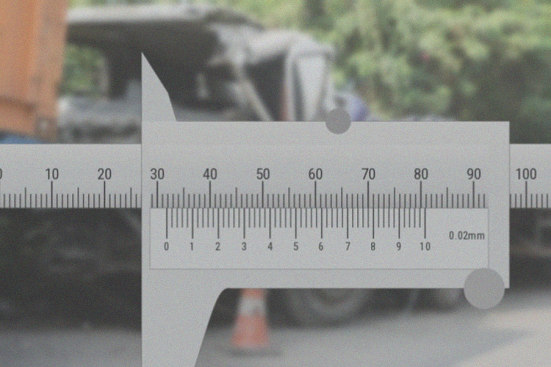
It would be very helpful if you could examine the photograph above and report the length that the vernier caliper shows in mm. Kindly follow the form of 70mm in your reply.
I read 31.8mm
